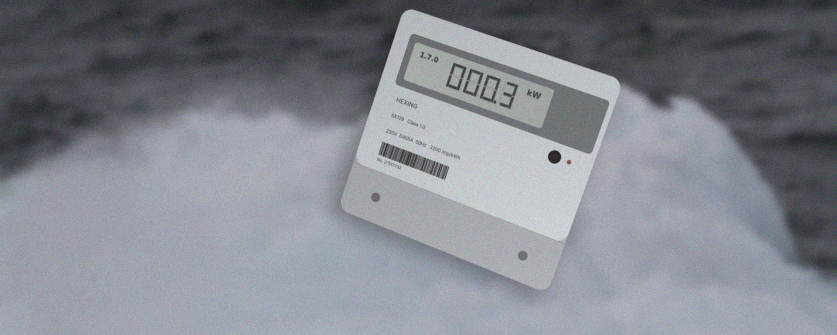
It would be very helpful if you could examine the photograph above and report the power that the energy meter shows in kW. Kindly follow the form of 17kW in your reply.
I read 0.3kW
